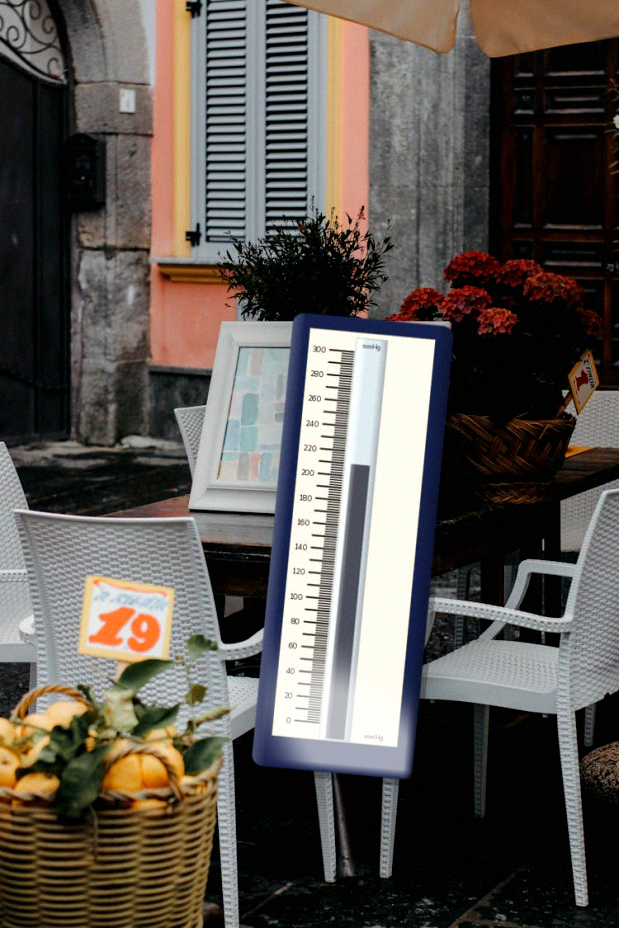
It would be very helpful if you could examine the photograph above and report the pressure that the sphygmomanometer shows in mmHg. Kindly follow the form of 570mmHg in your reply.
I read 210mmHg
